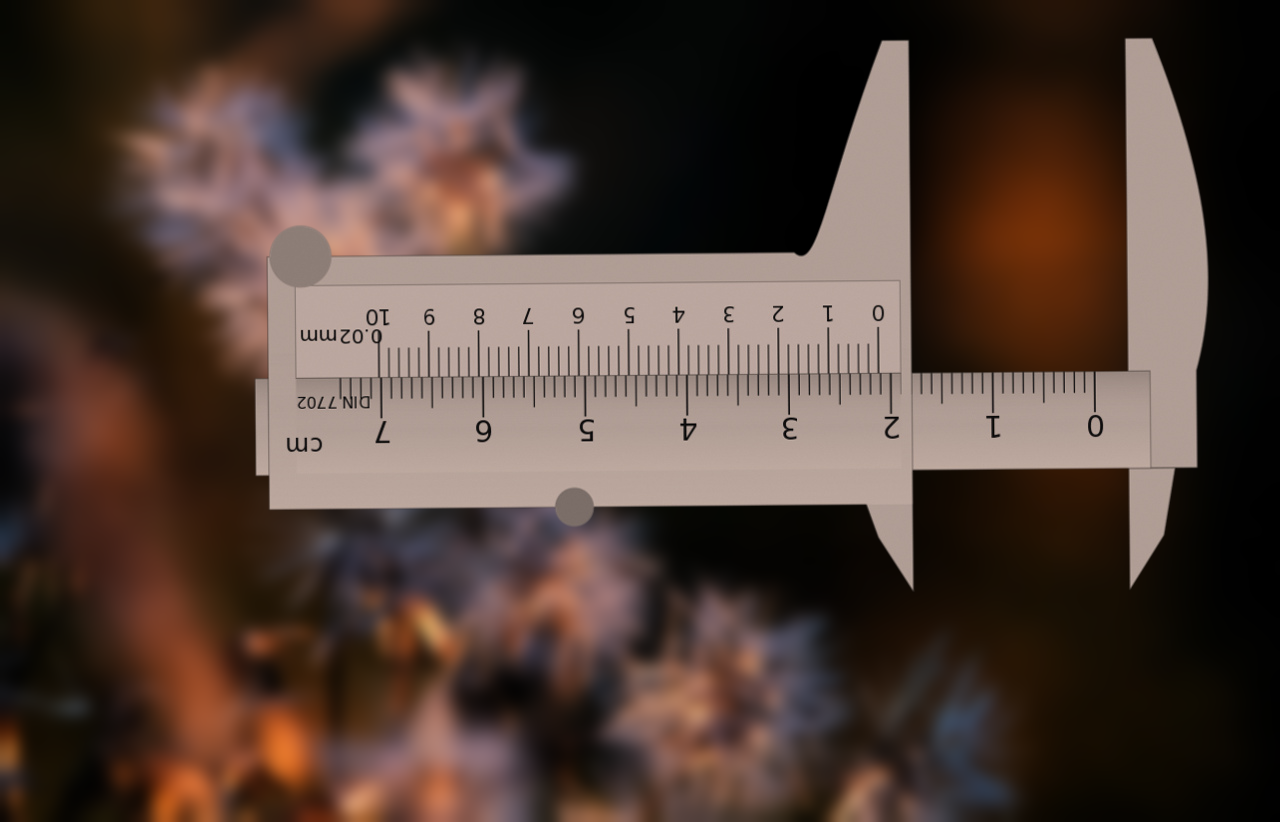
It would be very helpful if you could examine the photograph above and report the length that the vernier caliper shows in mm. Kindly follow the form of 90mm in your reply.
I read 21.2mm
